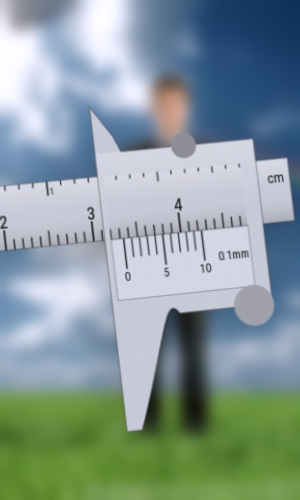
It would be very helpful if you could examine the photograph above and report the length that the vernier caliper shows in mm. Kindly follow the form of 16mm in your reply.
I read 33.4mm
